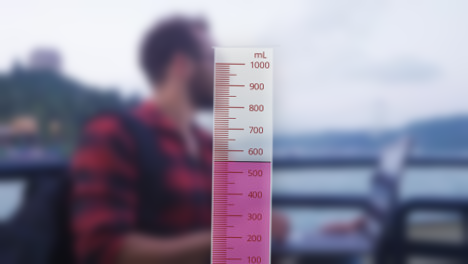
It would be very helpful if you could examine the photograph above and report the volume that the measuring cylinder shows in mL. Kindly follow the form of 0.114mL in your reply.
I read 550mL
